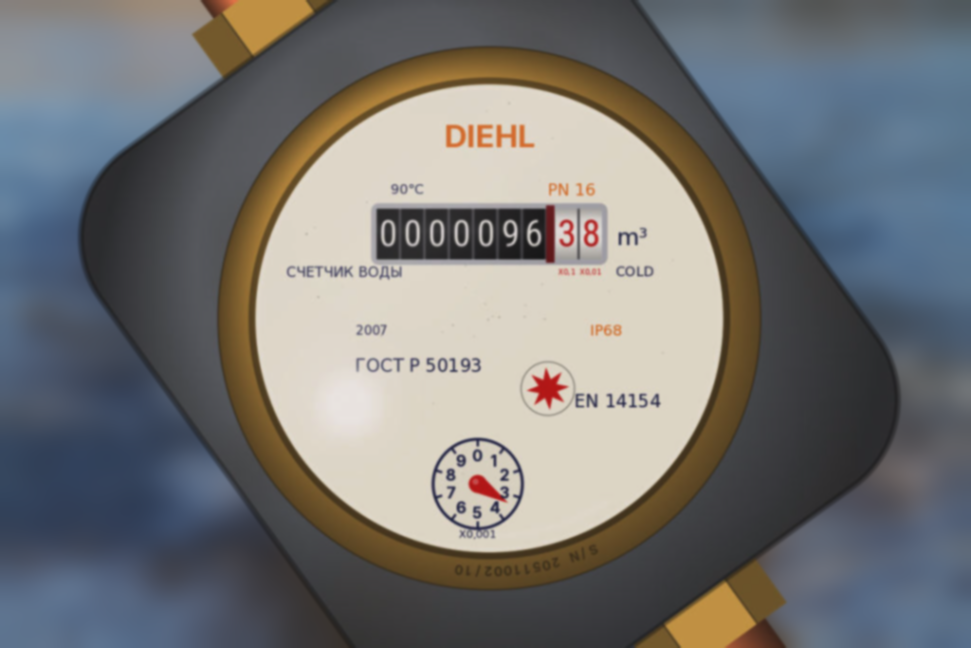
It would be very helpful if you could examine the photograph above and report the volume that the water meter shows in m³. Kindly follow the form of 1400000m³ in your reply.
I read 96.383m³
